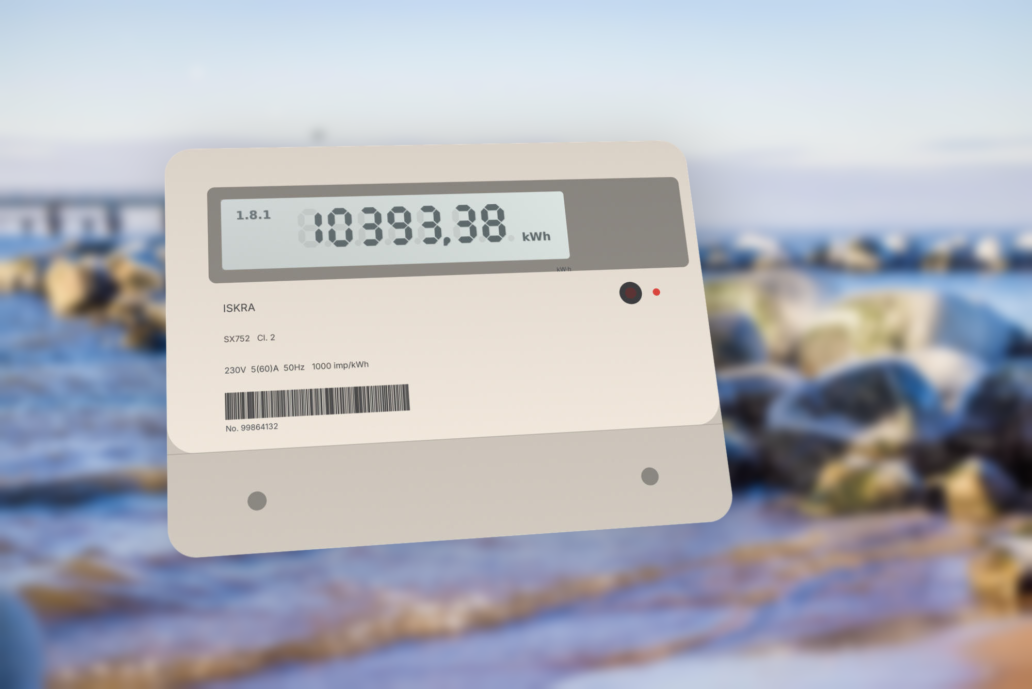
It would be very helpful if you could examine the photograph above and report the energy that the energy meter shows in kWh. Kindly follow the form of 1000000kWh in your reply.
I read 10393.38kWh
